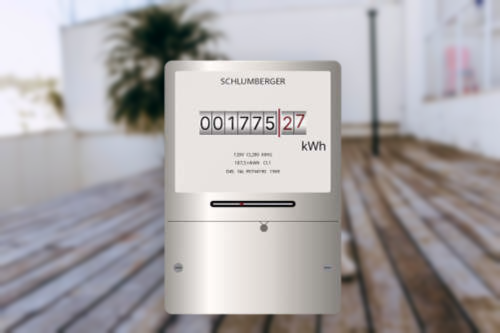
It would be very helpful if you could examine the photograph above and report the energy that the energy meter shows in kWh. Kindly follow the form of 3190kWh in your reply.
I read 1775.27kWh
